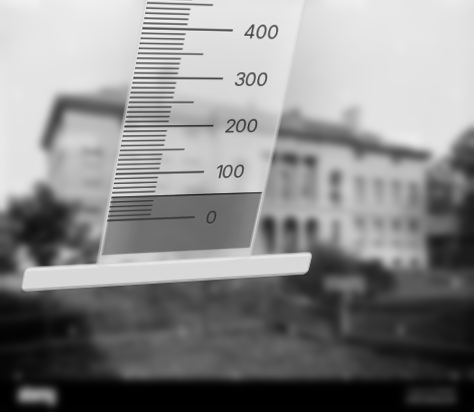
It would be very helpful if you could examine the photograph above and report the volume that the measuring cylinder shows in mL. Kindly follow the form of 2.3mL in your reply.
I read 50mL
